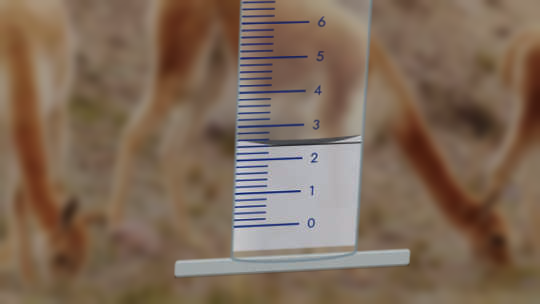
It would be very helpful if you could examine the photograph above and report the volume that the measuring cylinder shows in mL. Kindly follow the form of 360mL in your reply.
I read 2.4mL
